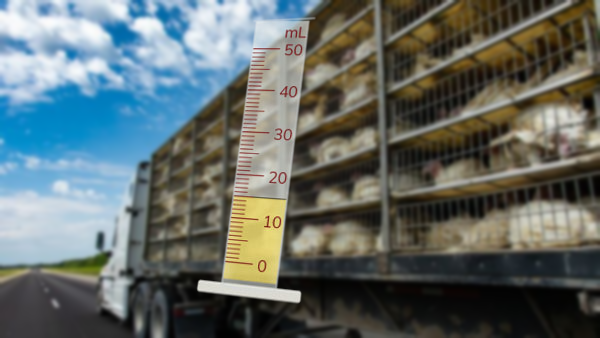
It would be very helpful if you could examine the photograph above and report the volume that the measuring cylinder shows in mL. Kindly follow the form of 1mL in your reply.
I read 15mL
